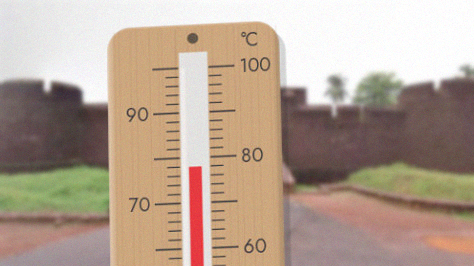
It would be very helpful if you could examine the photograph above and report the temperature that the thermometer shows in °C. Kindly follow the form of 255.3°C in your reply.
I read 78°C
